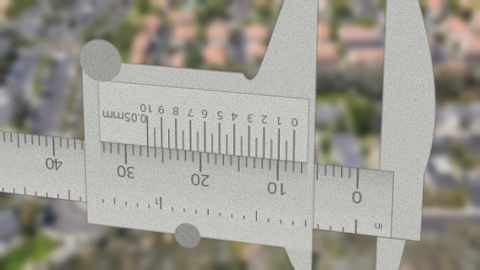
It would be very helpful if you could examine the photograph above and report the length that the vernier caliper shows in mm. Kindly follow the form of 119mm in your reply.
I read 8.0mm
